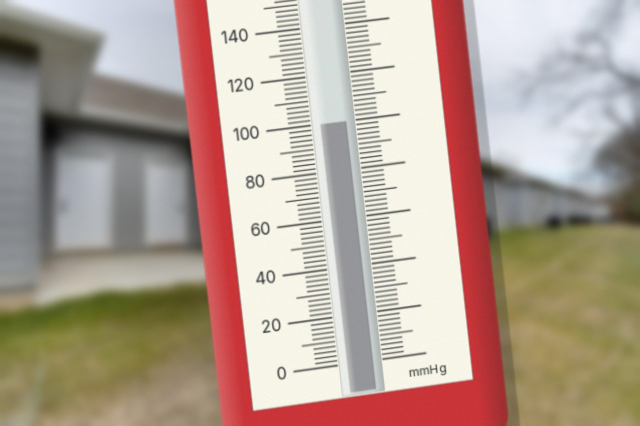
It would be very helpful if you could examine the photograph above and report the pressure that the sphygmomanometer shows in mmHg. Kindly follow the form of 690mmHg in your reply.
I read 100mmHg
